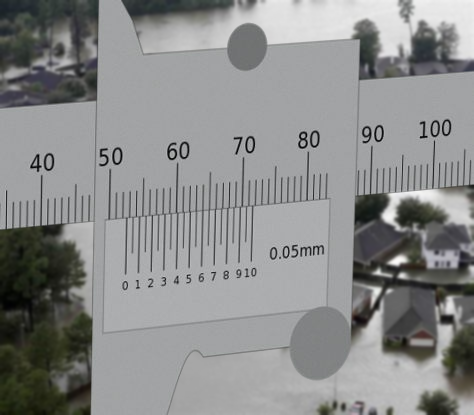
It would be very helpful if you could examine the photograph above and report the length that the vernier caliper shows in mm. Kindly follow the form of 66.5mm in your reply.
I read 52.6mm
